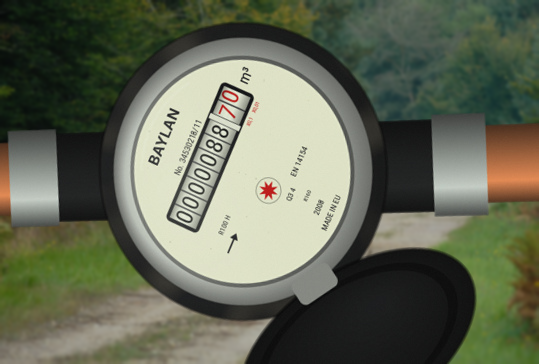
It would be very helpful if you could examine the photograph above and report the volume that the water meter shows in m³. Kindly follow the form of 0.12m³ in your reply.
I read 88.70m³
